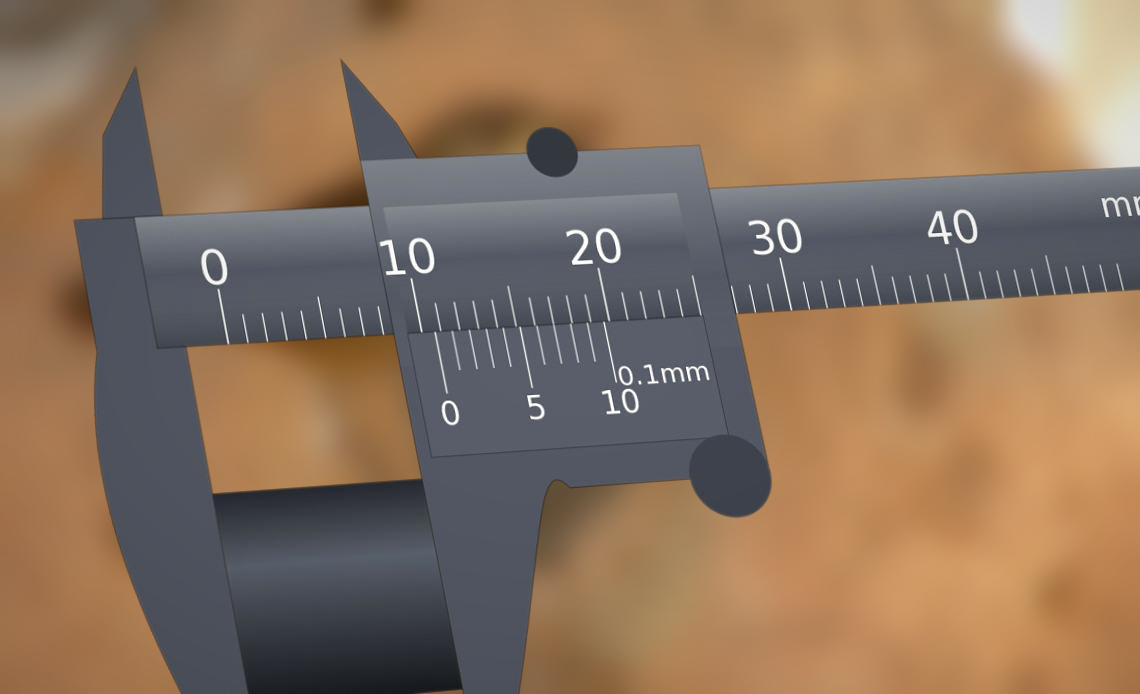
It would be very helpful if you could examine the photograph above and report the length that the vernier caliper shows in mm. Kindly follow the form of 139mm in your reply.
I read 10.7mm
